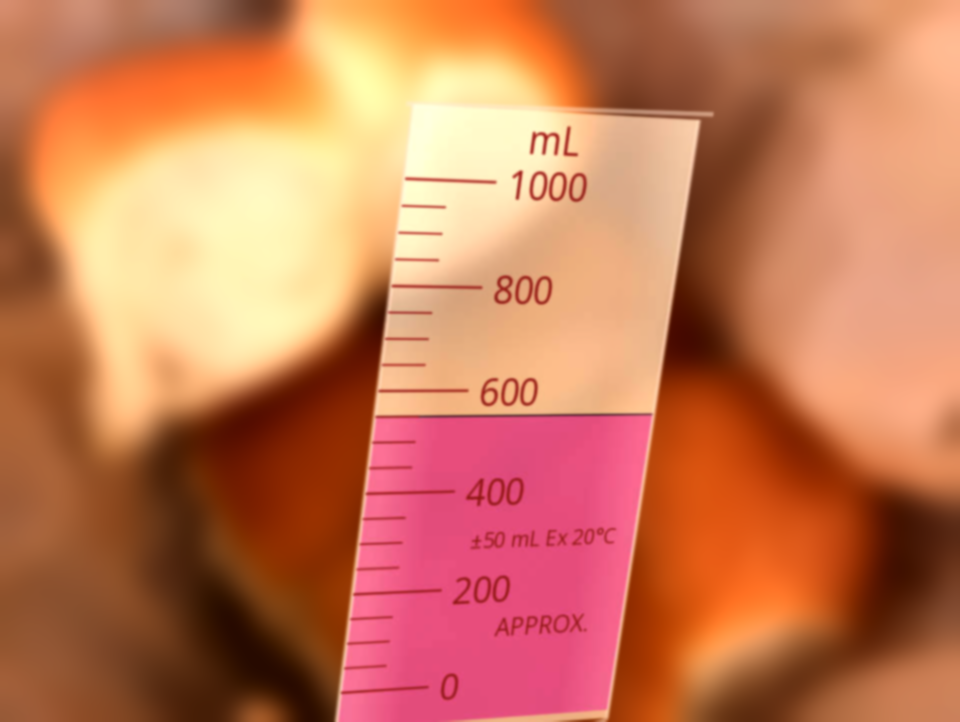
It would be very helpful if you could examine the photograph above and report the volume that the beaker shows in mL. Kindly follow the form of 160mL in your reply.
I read 550mL
